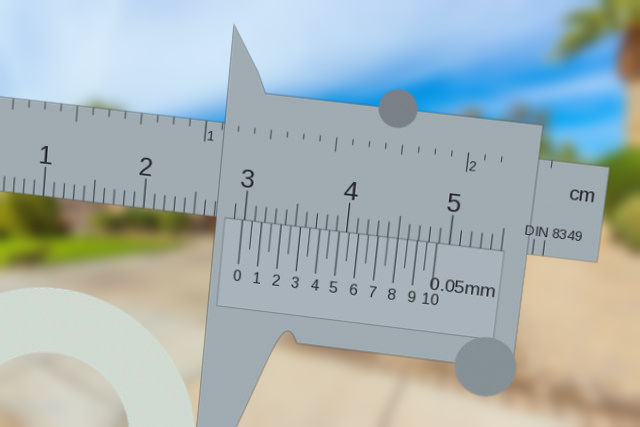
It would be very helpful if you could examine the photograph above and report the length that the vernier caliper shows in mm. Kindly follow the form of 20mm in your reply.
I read 29.8mm
